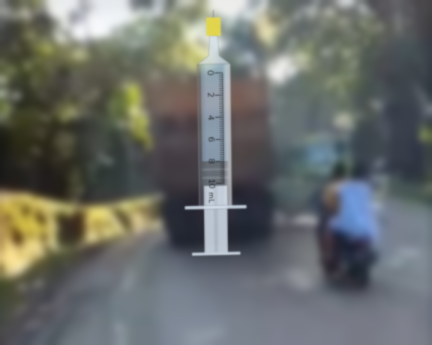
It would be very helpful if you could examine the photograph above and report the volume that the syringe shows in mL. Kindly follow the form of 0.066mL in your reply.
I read 8mL
